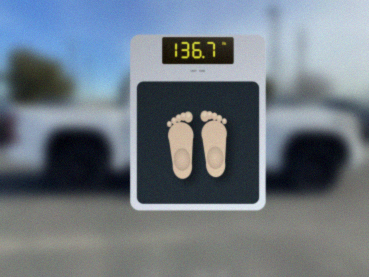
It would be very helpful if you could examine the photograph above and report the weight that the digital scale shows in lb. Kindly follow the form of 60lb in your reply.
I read 136.7lb
